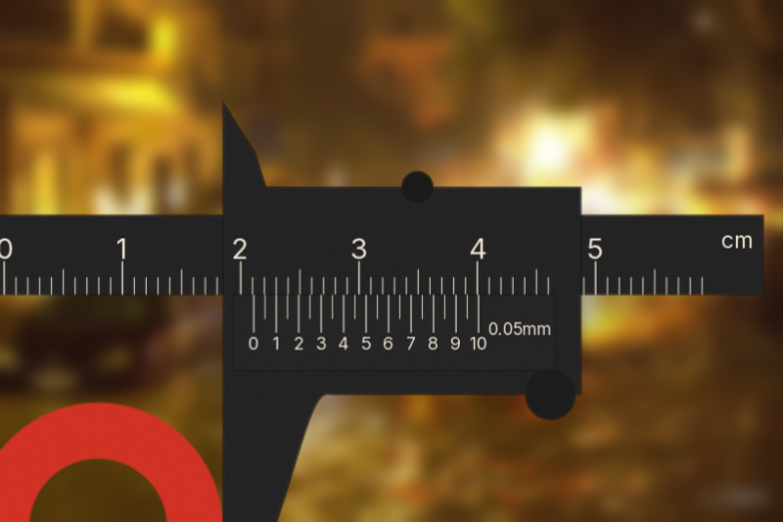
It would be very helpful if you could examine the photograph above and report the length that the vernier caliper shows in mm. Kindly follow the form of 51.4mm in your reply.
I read 21.1mm
